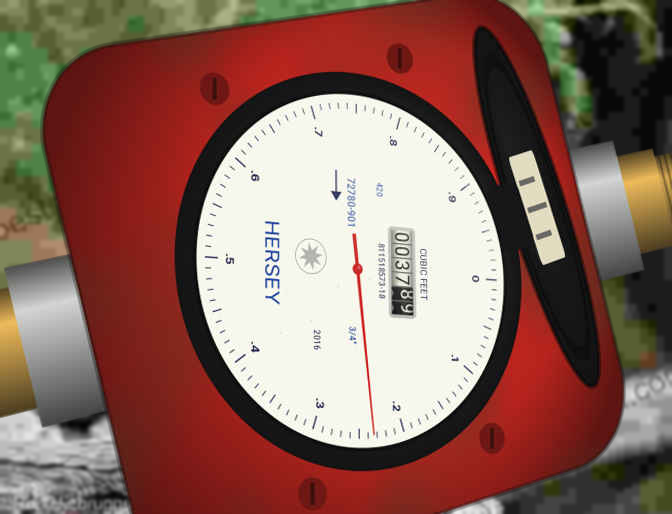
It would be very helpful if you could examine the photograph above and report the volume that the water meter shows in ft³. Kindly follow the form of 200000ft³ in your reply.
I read 3789.23ft³
